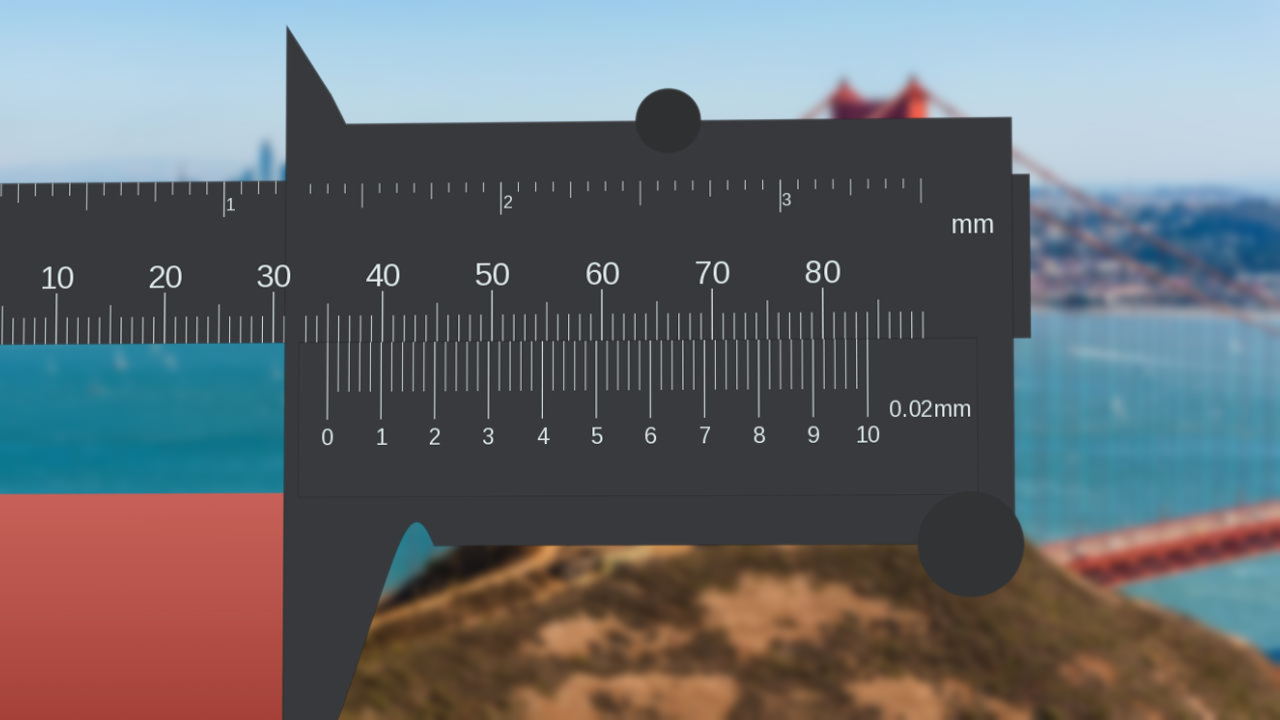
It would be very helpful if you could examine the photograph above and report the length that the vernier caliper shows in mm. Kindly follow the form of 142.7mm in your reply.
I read 35.0mm
